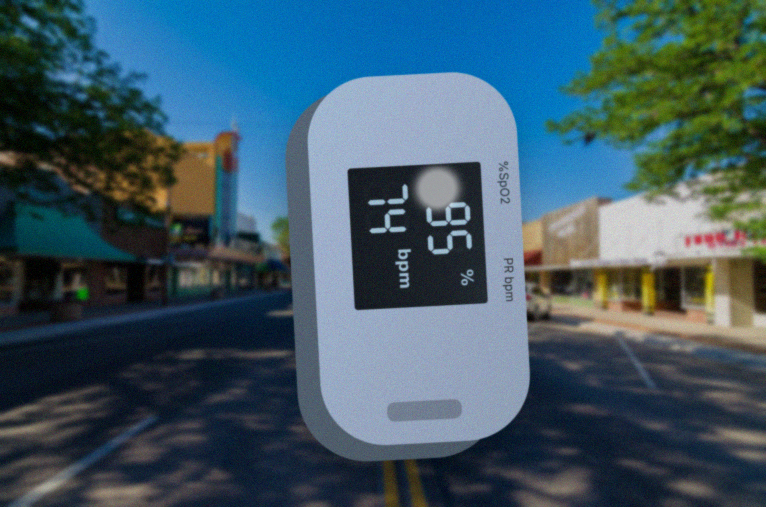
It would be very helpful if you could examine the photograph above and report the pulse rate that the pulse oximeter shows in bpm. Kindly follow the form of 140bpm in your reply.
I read 74bpm
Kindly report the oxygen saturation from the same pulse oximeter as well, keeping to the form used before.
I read 95%
